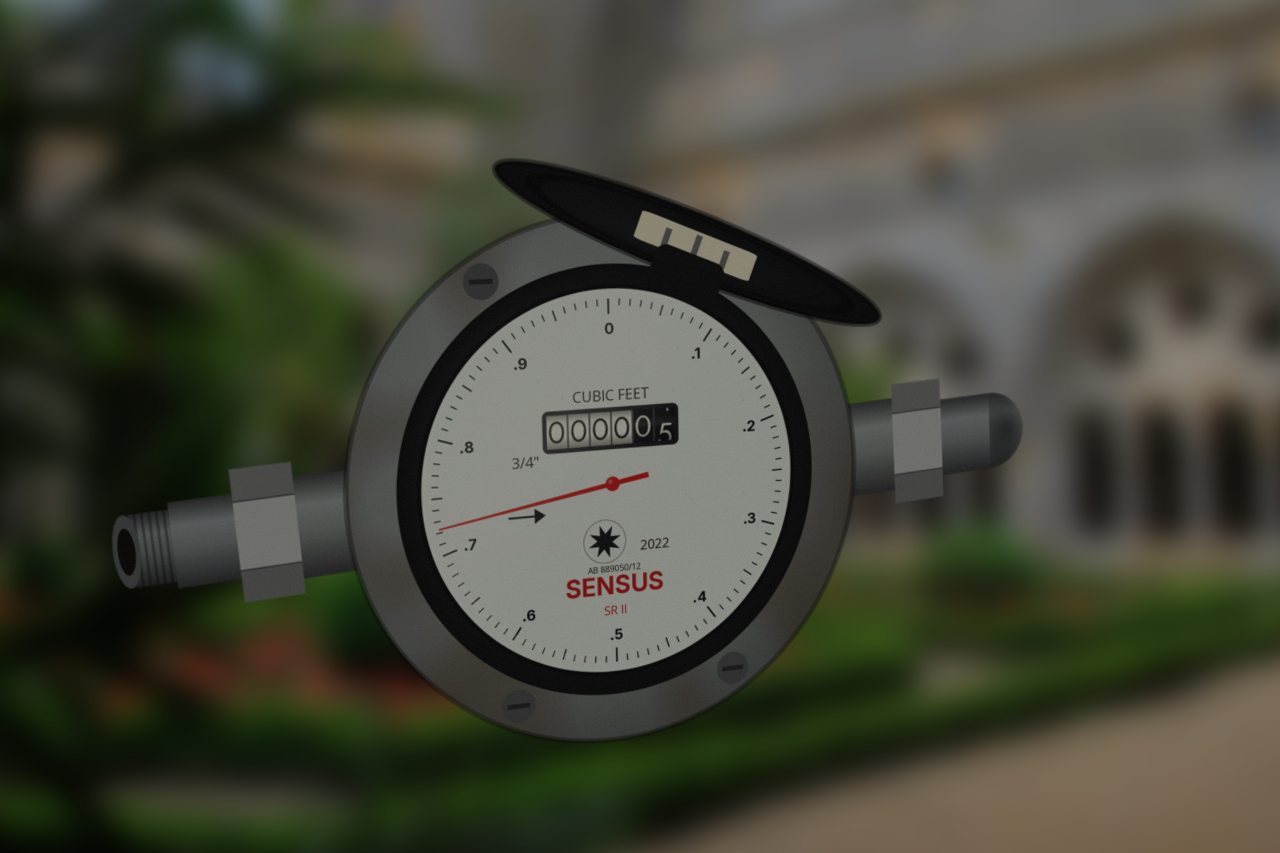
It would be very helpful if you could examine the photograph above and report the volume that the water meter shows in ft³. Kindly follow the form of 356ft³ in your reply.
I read 4.72ft³
